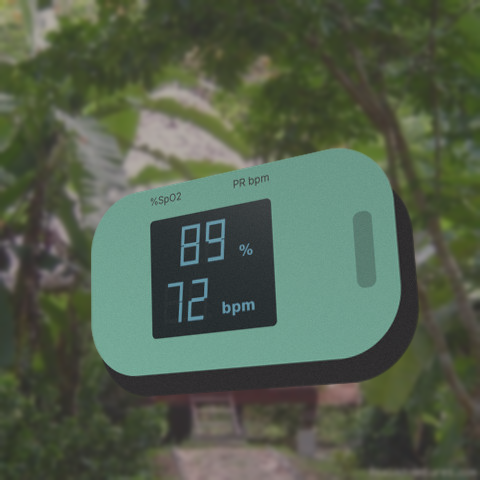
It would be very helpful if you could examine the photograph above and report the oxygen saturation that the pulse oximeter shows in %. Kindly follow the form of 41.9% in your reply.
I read 89%
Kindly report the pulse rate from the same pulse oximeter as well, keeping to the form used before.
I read 72bpm
